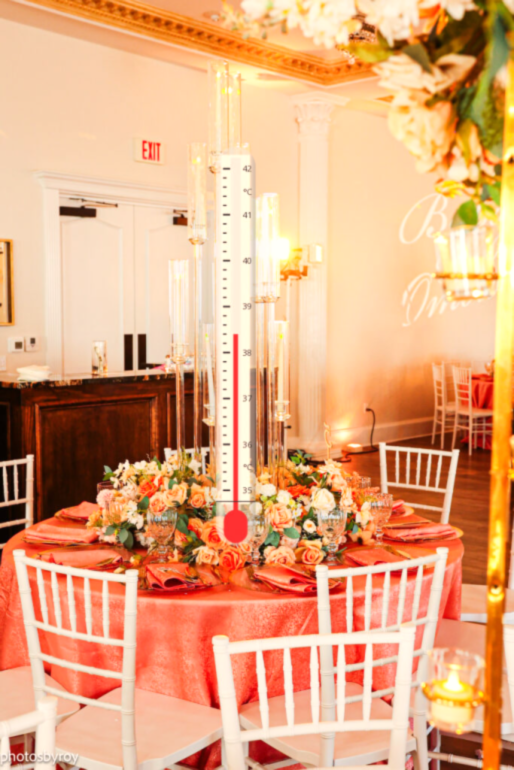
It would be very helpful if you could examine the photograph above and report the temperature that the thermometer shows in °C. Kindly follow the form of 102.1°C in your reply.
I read 38.4°C
